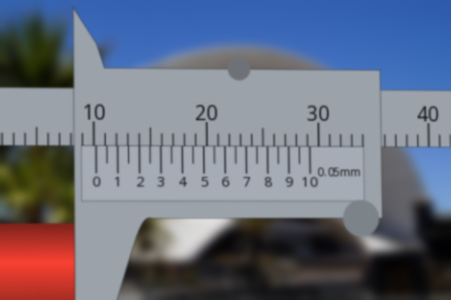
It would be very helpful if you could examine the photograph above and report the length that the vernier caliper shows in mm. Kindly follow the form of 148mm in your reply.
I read 10.2mm
